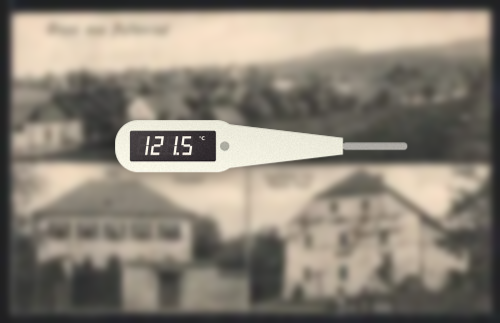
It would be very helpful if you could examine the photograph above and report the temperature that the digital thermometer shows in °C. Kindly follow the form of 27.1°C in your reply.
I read 121.5°C
